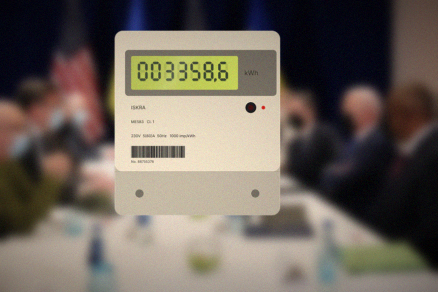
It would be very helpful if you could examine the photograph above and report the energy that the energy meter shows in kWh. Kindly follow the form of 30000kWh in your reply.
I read 3358.6kWh
